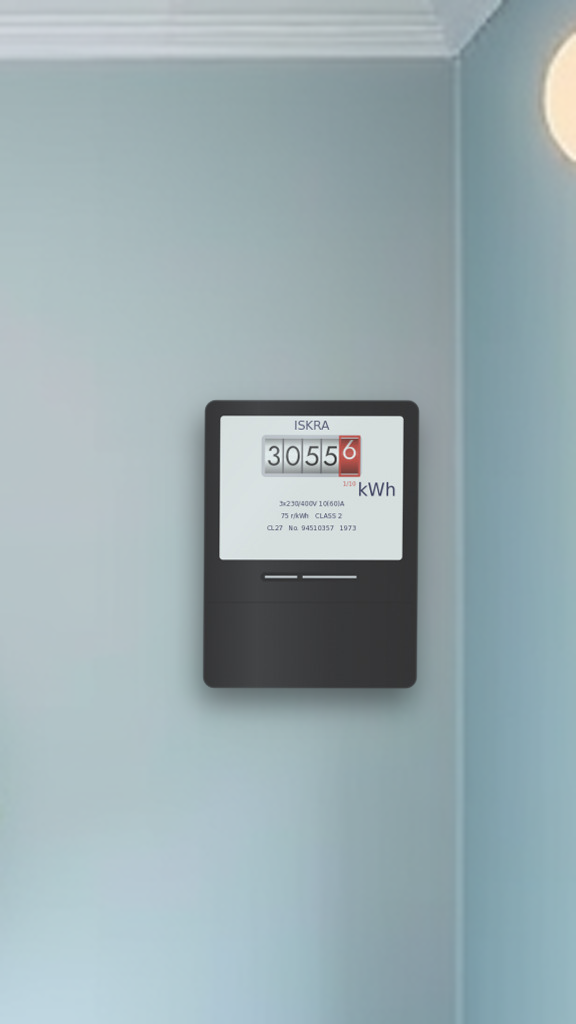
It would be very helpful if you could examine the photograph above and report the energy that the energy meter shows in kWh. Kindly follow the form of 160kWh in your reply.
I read 3055.6kWh
